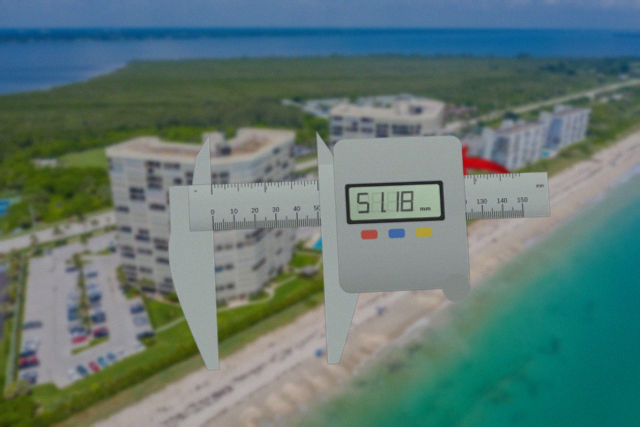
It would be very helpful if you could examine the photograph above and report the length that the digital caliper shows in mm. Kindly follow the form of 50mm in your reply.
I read 51.18mm
